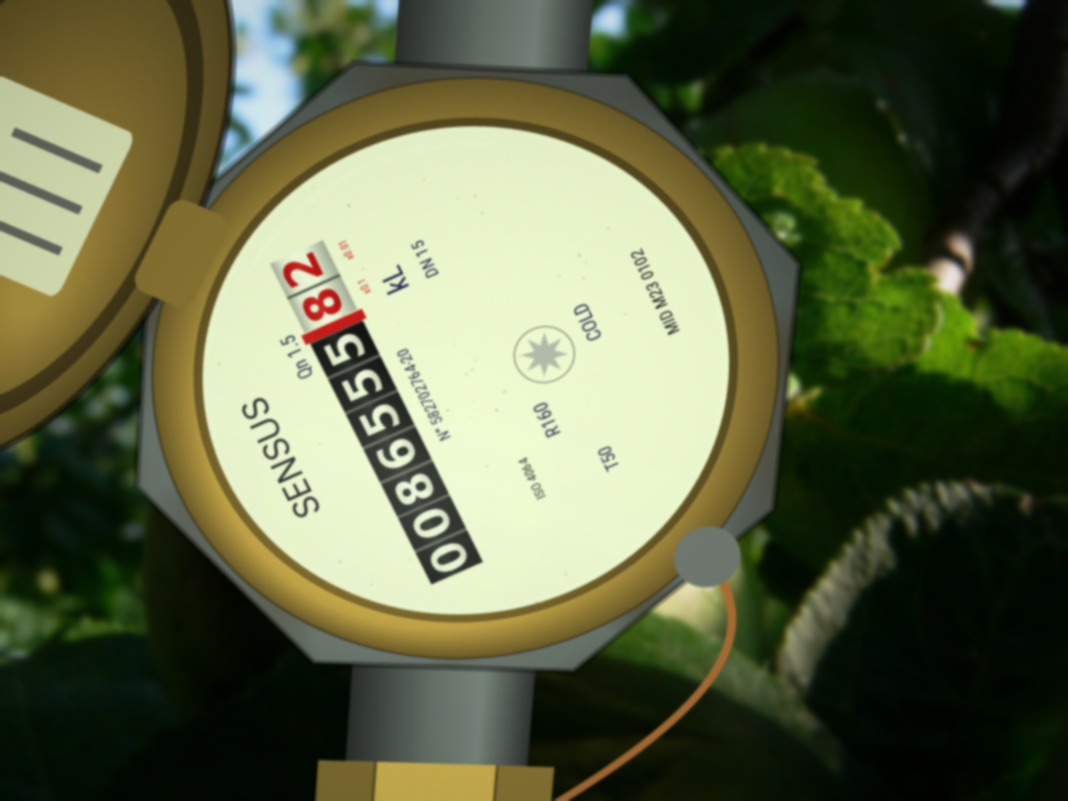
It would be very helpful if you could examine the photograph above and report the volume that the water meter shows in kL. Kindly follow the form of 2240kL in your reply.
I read 86555.82kL
